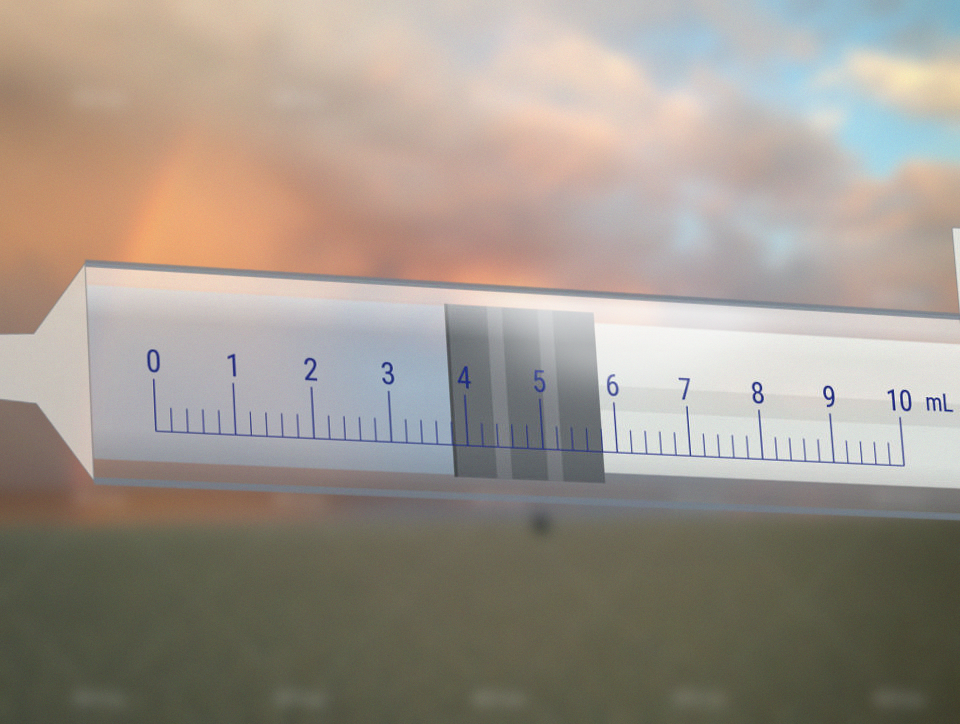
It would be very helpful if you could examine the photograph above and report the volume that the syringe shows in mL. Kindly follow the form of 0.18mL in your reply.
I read 3.8mL
